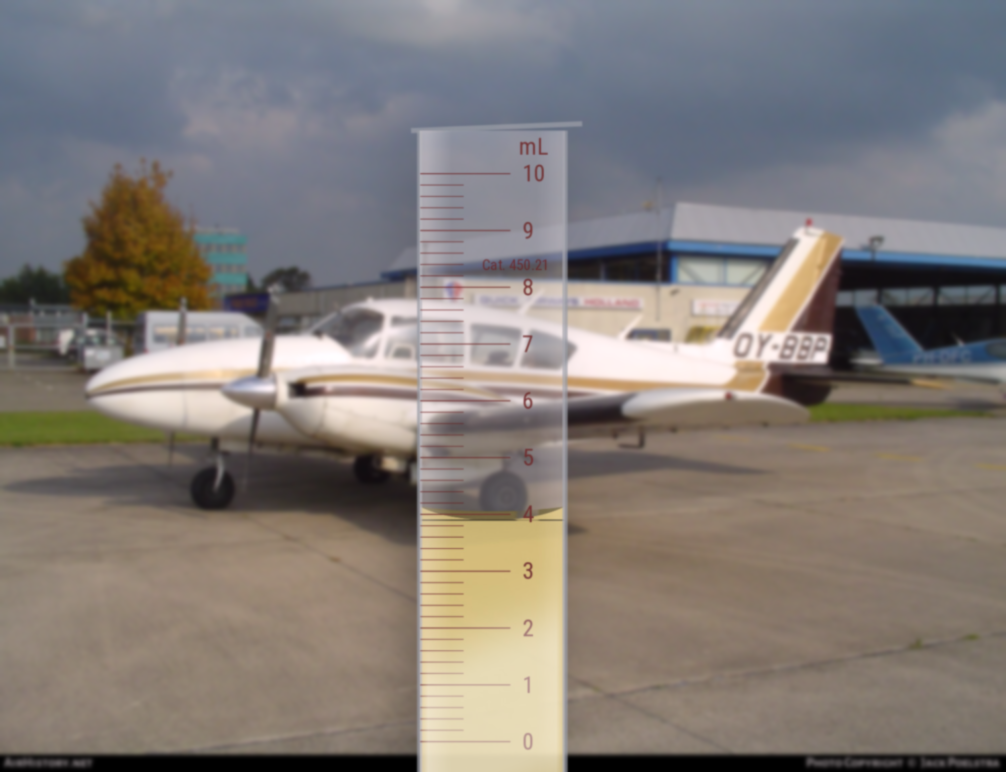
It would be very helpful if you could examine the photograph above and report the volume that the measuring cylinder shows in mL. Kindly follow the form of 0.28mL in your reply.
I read 3.9mL
